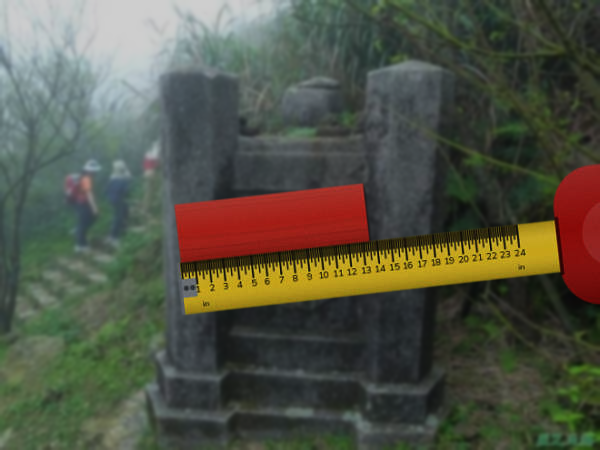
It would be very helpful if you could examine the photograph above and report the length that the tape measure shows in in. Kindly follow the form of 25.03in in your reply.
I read 13.5in
